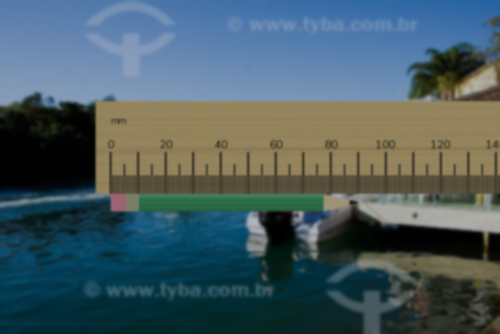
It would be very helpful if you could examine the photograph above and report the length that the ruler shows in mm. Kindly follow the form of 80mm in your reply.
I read 90mm
